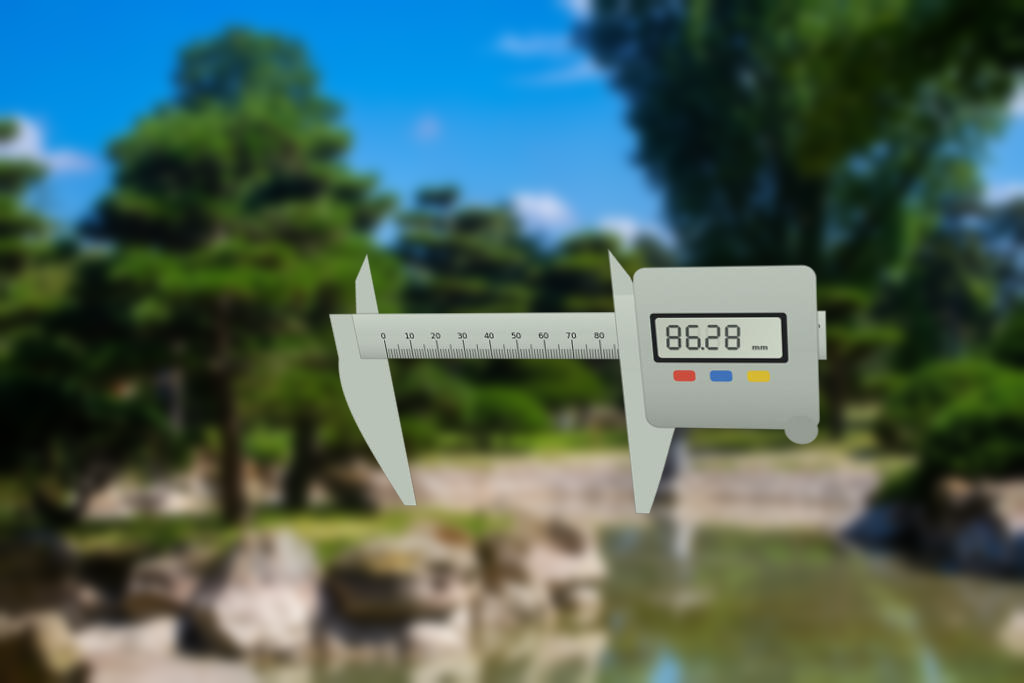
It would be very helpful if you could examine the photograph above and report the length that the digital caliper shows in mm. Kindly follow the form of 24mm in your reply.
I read 86.28mm
